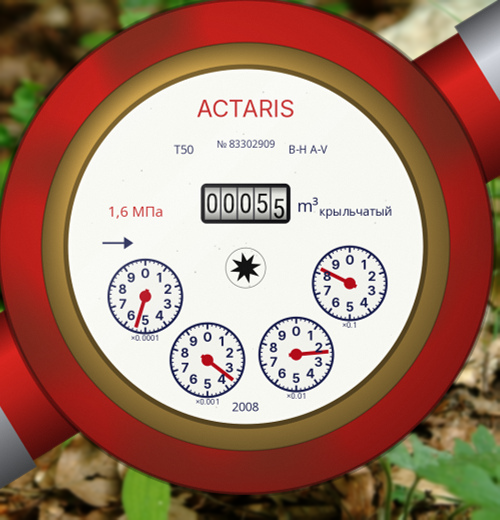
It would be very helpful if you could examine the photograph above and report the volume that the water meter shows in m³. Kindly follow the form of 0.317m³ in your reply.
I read 54.8235m³
